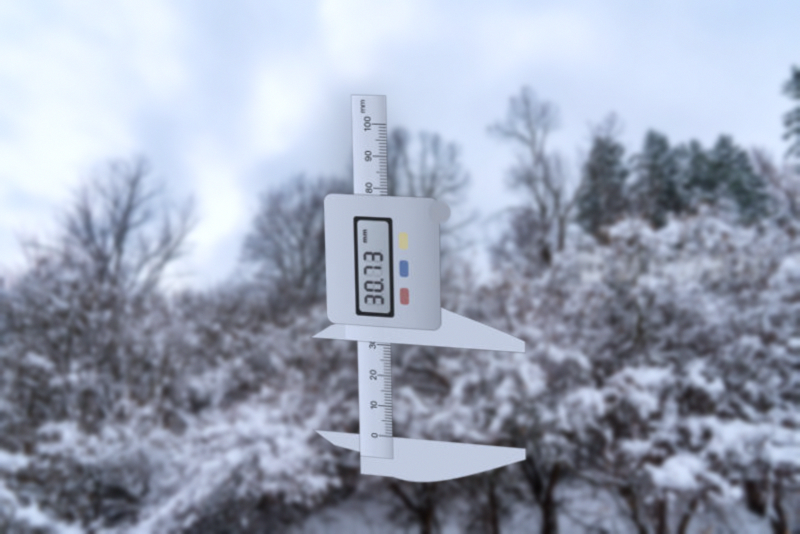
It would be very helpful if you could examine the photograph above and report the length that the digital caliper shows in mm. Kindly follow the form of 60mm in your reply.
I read 30.73mm
